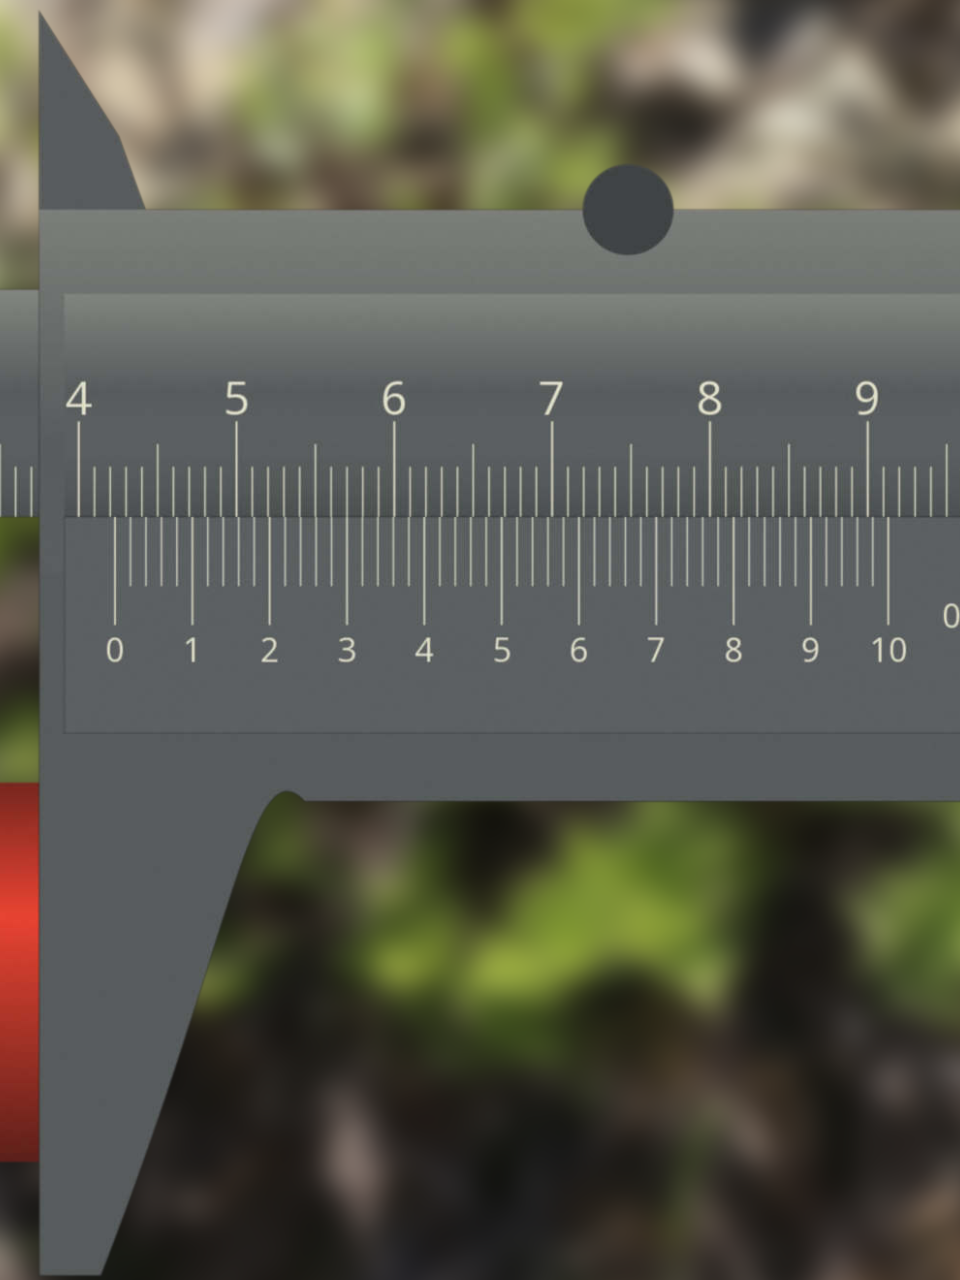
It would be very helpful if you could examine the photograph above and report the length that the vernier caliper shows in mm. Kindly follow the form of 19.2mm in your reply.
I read 42.3mm
